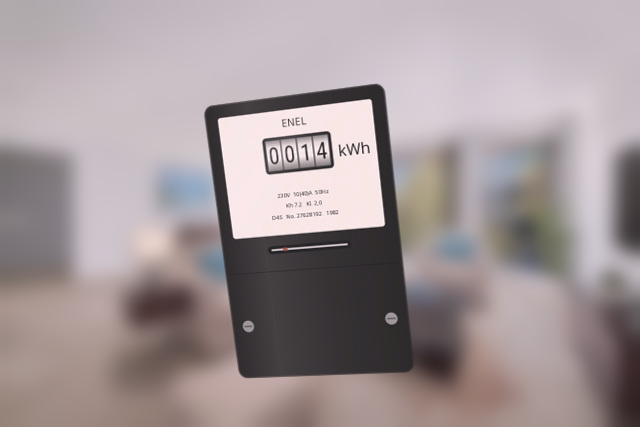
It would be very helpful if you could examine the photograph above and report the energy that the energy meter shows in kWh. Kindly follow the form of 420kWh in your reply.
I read 14kWh
